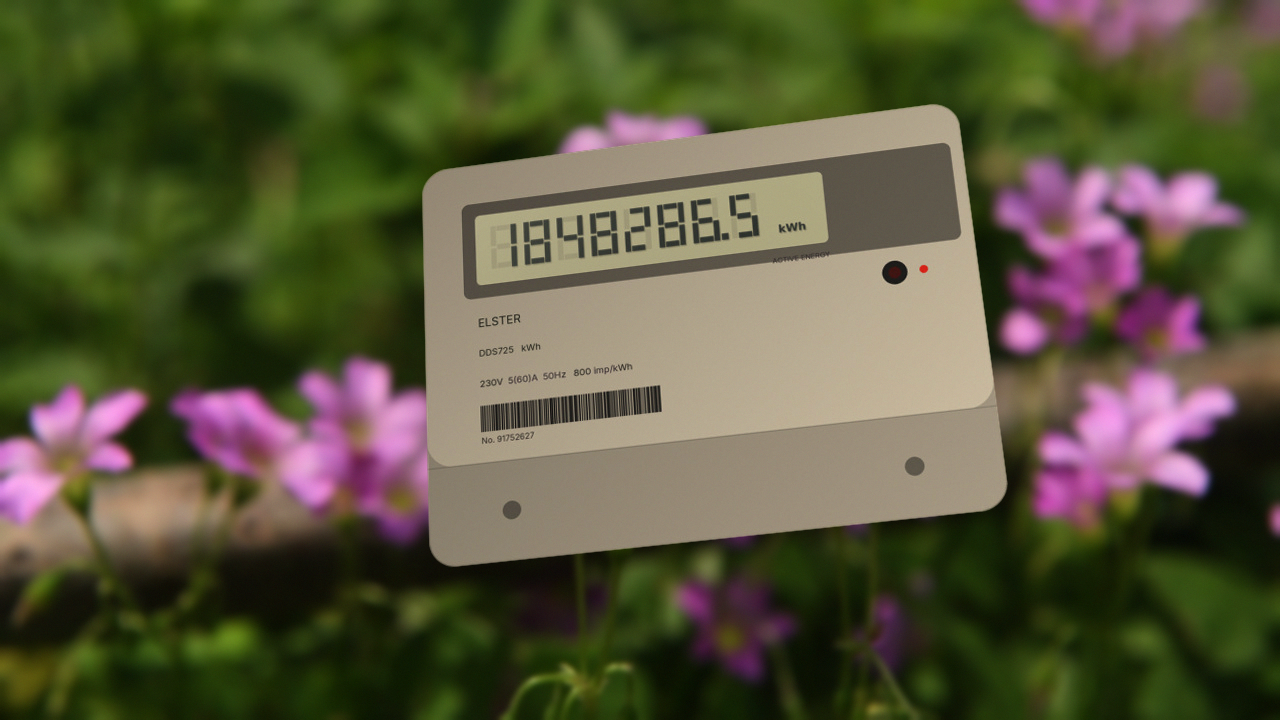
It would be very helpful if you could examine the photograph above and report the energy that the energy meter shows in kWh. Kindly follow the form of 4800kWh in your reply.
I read 1848286.5kWh
